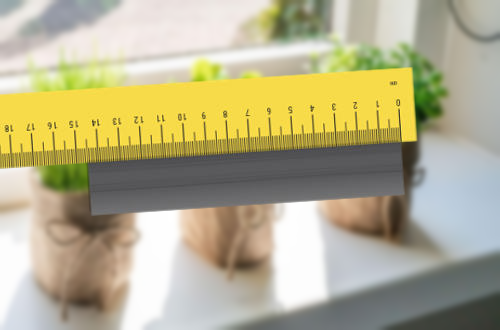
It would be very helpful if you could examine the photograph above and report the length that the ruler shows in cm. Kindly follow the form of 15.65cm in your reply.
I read 14.5cm
